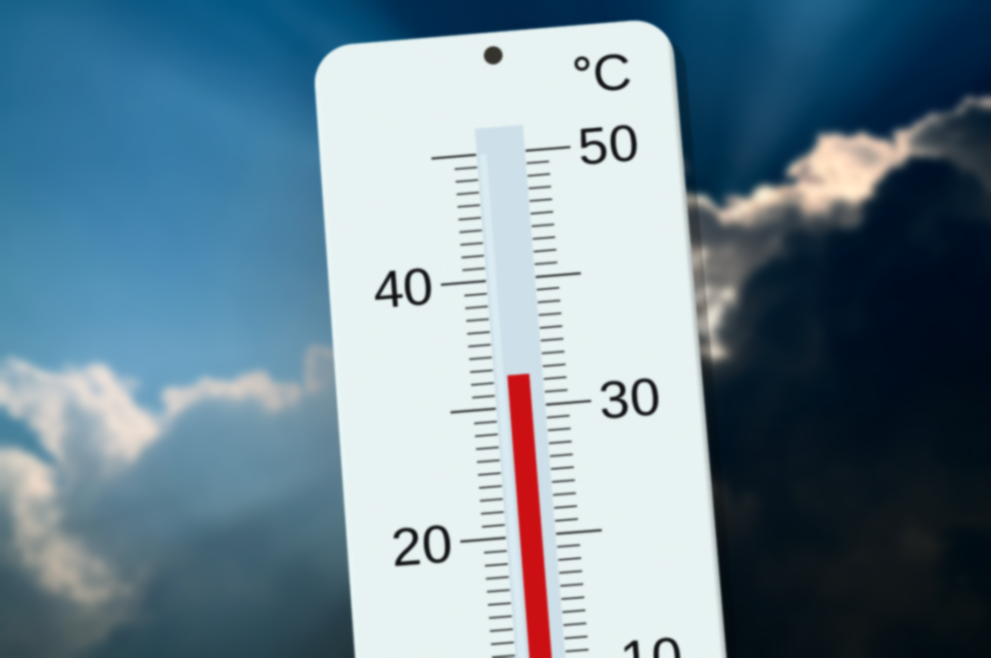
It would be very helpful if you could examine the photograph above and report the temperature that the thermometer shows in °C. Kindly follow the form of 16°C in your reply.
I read 32.5°C
